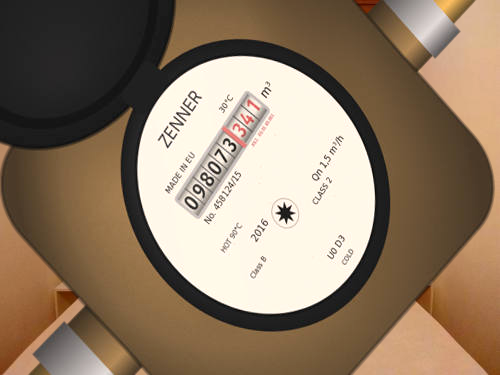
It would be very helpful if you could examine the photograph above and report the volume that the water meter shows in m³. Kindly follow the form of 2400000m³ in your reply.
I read 98073.341m³
